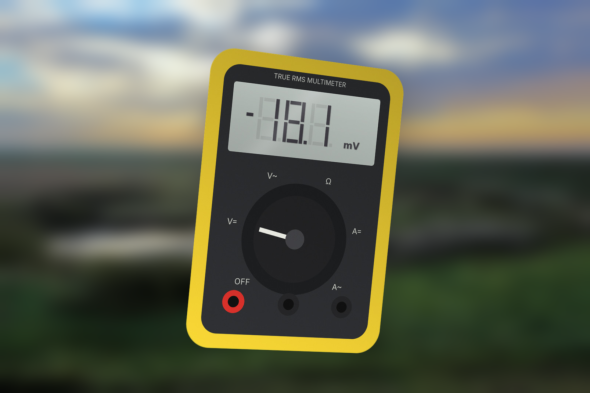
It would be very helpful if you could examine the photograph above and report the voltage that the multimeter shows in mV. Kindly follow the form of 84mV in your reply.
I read -18.1mV
